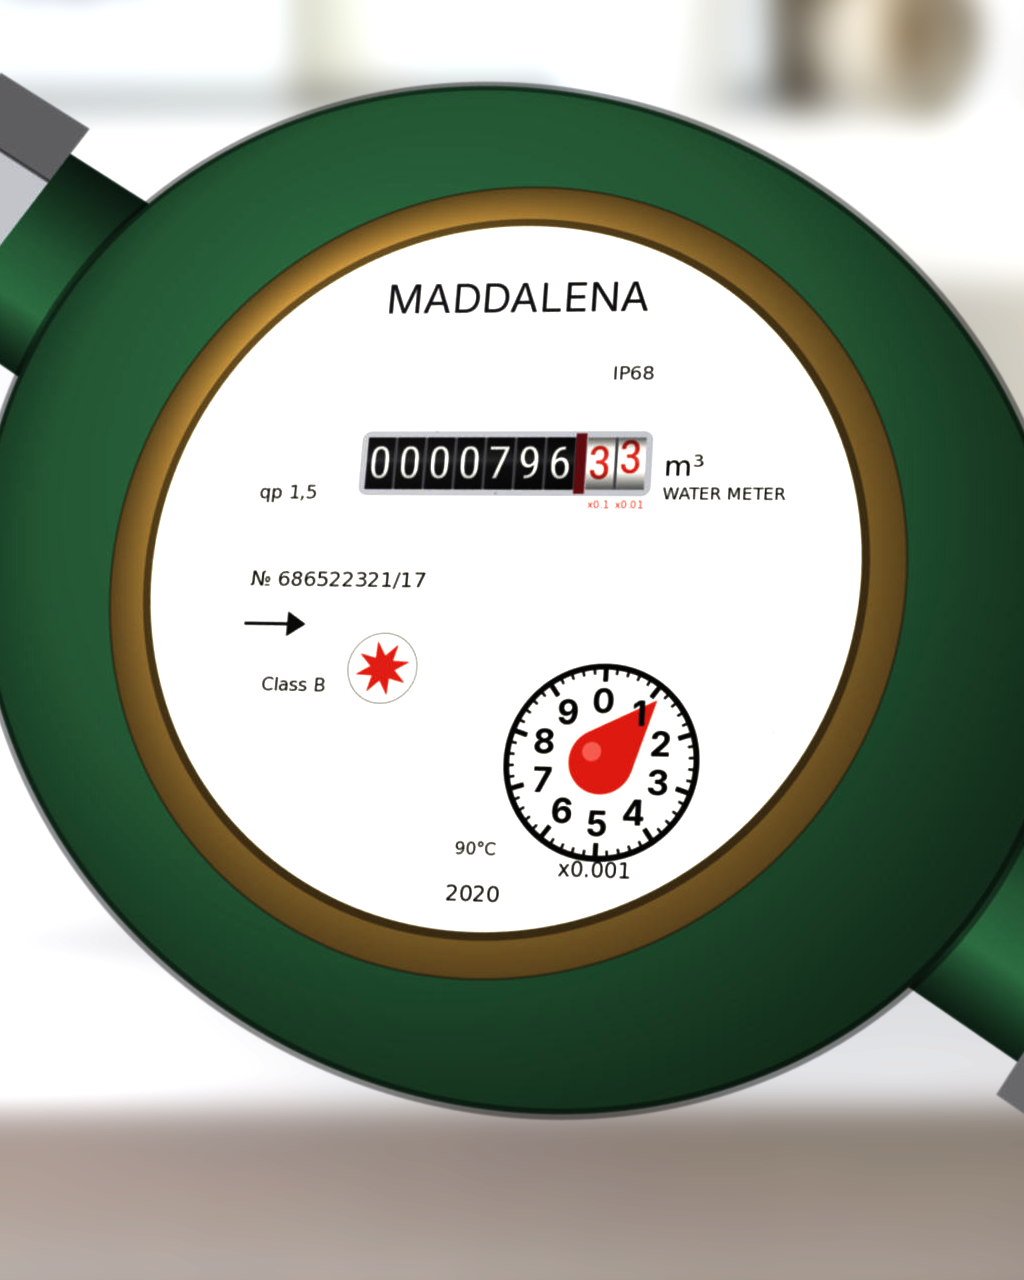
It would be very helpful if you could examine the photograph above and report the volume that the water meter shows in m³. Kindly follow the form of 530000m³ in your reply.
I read 796.331m³
